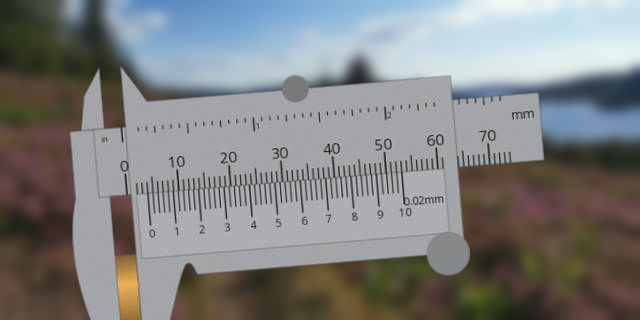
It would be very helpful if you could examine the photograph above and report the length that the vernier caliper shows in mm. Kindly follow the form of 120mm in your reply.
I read 4.0mm
